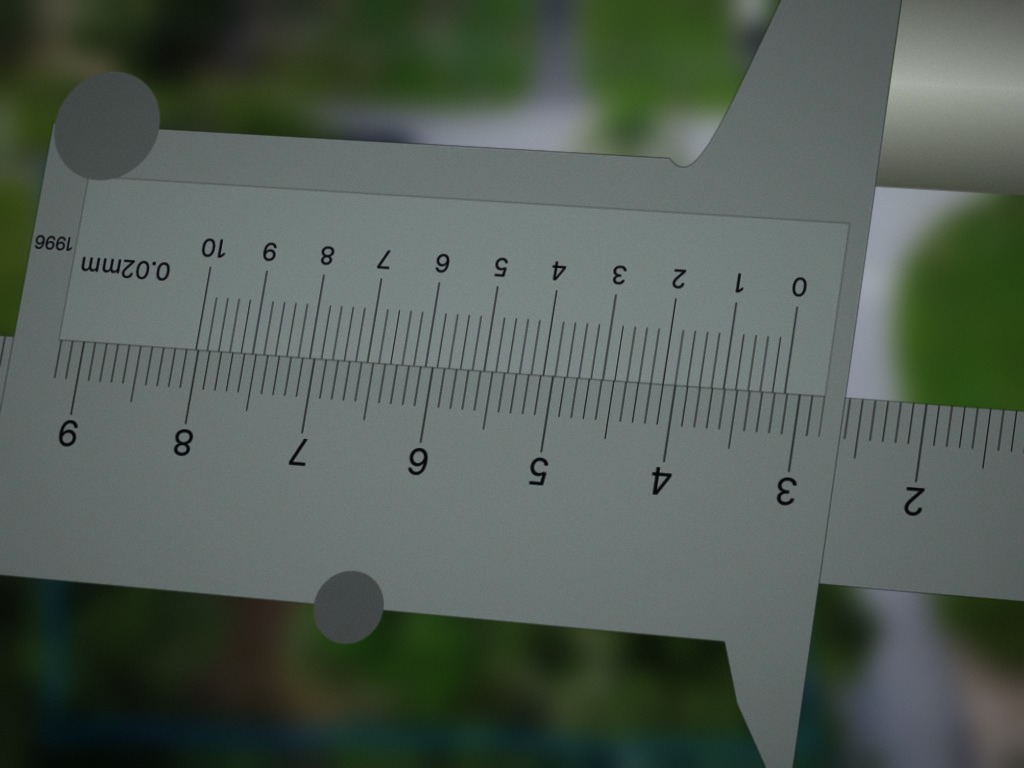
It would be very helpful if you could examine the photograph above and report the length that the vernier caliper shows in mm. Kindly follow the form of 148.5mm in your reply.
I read 31.2mm
